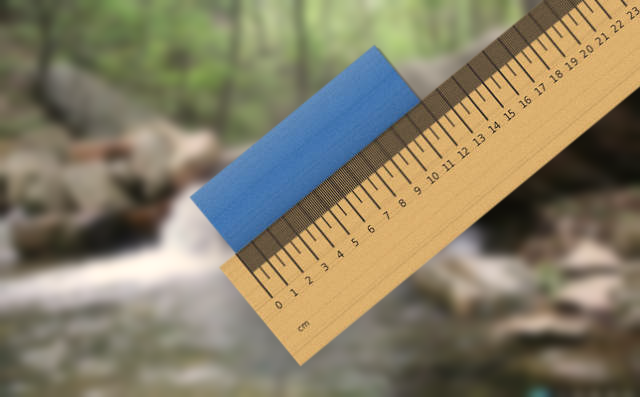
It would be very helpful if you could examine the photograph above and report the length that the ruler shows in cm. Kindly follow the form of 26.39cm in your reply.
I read 12cm
